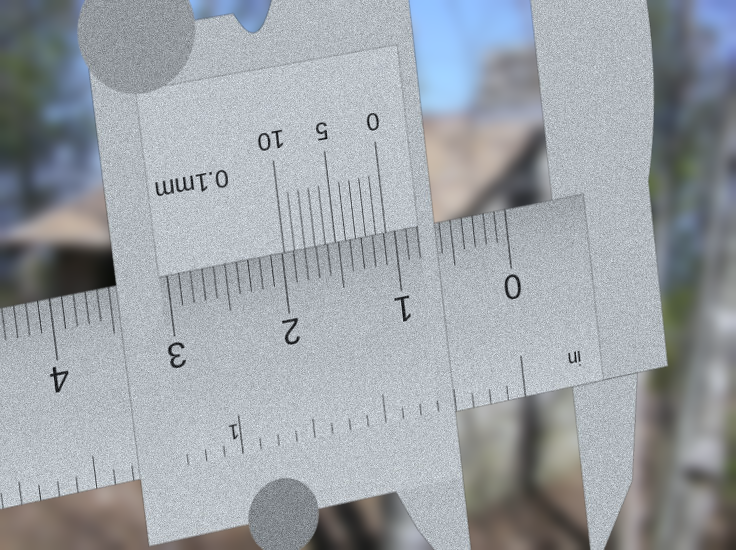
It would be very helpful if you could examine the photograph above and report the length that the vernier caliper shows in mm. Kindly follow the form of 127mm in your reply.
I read 10.8mm
